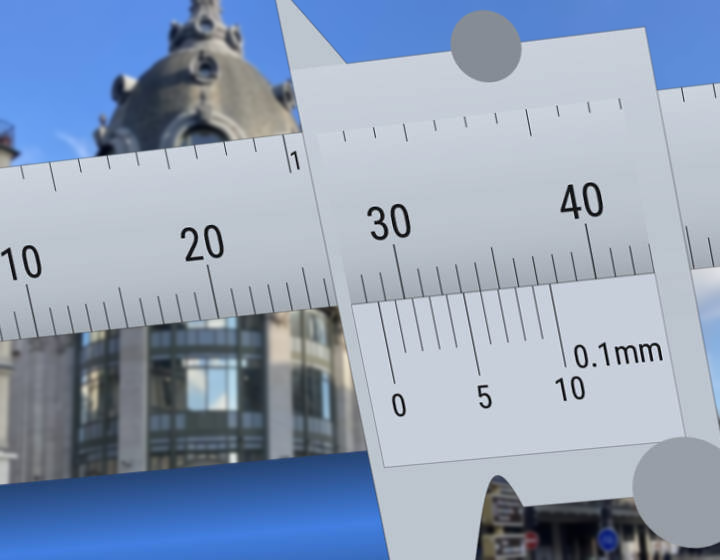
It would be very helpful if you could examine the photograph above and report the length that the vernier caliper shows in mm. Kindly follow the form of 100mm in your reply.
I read 28.6mm
